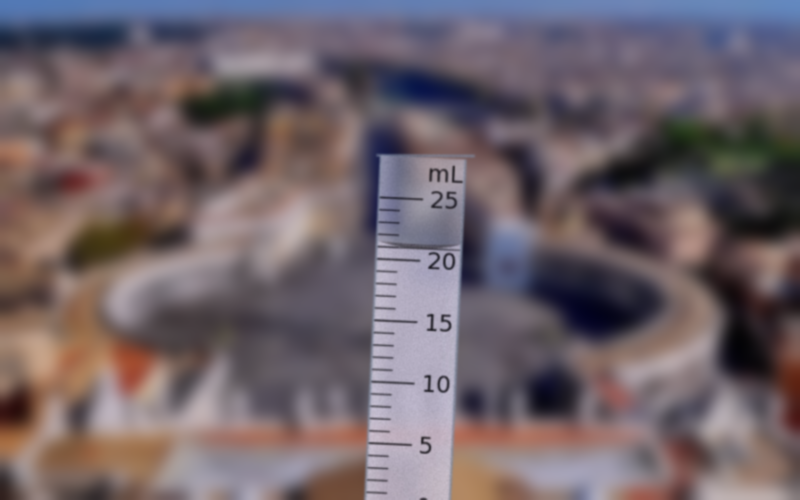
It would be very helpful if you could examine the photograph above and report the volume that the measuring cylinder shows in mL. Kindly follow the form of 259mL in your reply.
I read 21mL
